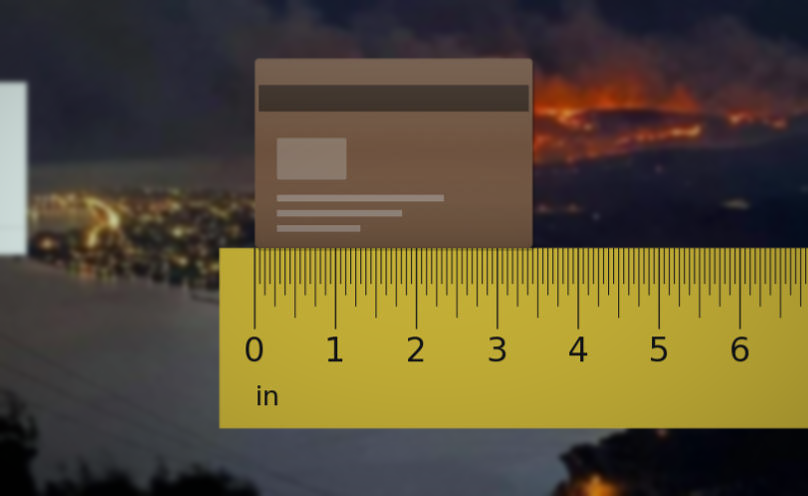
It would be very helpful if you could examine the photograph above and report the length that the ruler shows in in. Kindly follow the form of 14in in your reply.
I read 3.4375in
